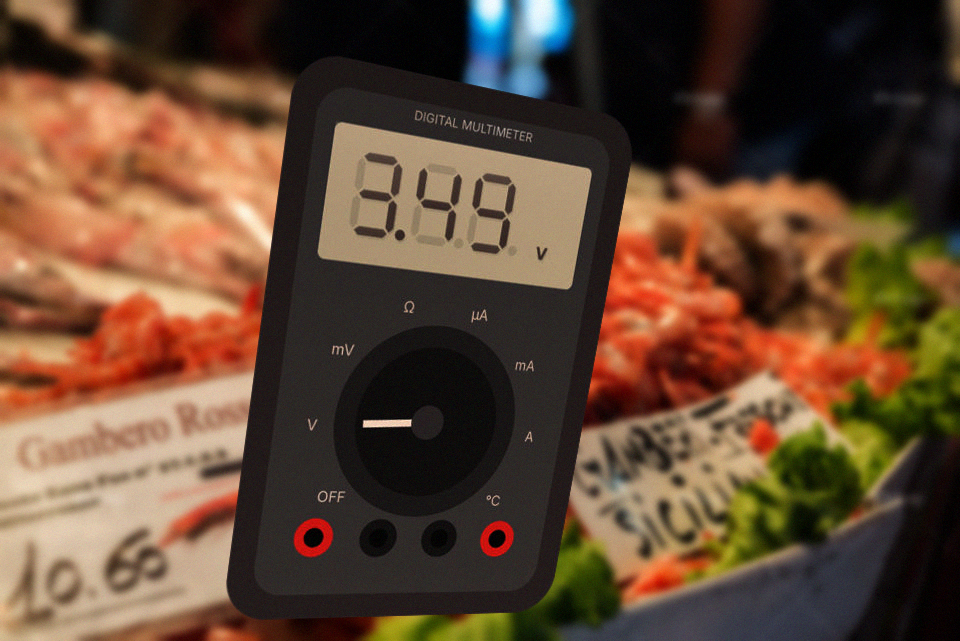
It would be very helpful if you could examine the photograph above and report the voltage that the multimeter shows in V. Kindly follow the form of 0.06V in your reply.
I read 3.49V
